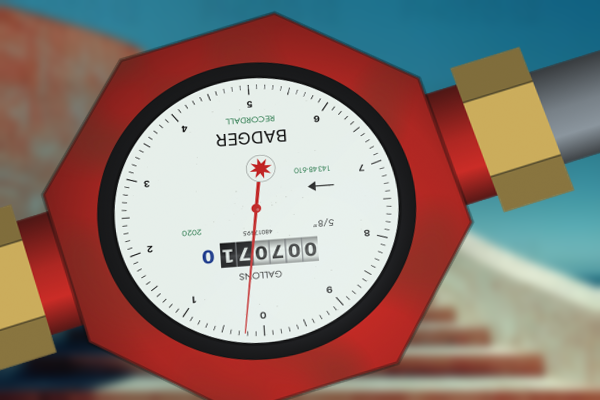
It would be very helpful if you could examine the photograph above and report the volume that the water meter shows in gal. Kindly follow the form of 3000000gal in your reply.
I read 70710.2gal
